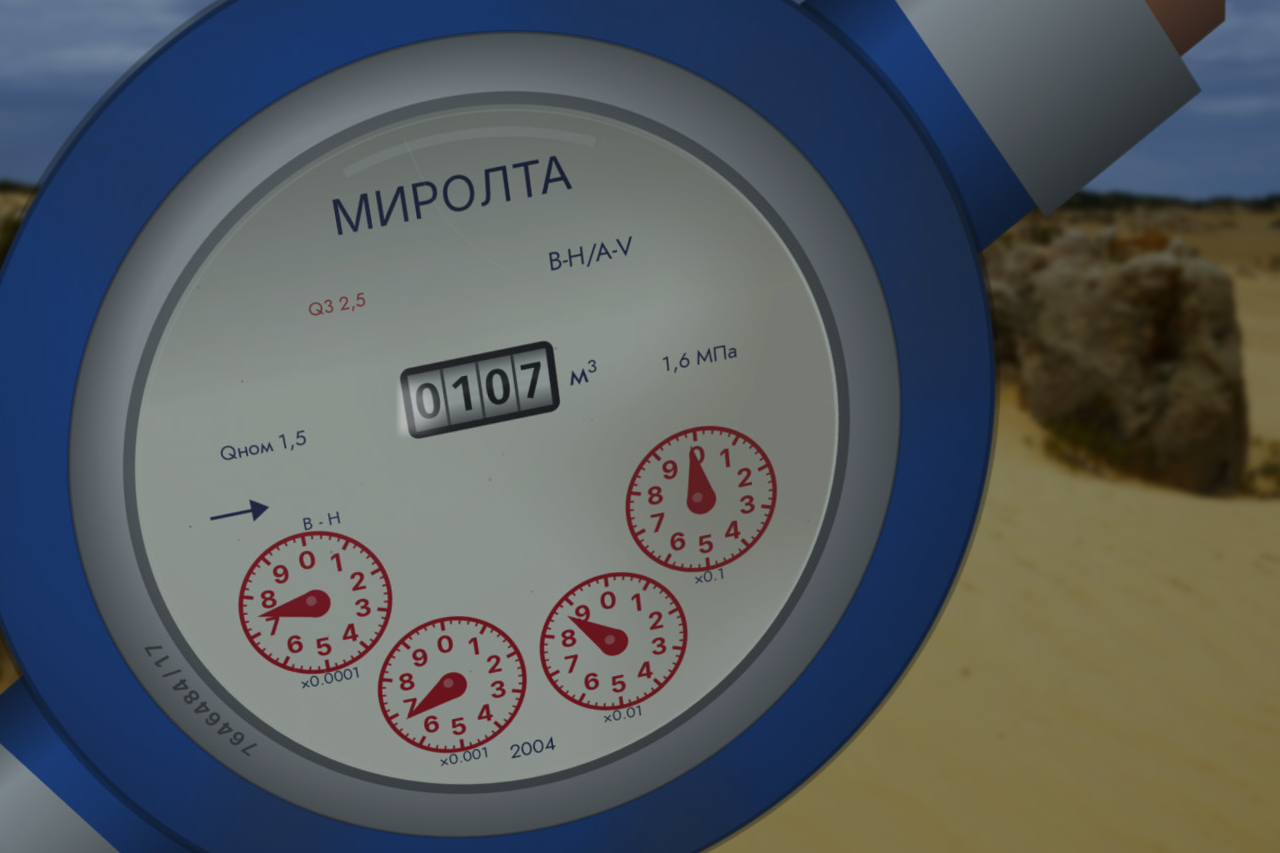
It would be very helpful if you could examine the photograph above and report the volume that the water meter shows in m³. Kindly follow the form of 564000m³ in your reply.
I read 106.9867m³
